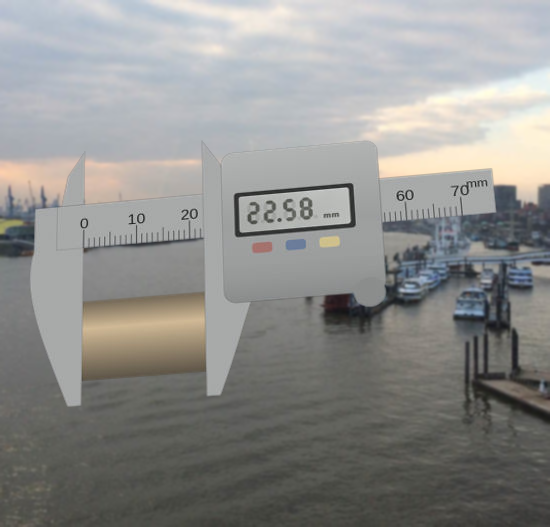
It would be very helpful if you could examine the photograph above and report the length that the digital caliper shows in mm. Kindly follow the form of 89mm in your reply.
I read 22.58mm
